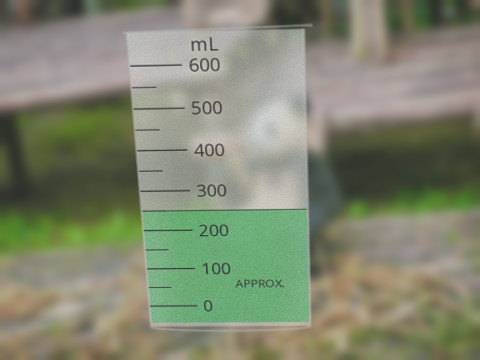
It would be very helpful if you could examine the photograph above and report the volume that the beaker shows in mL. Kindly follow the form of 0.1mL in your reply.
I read 250mL
